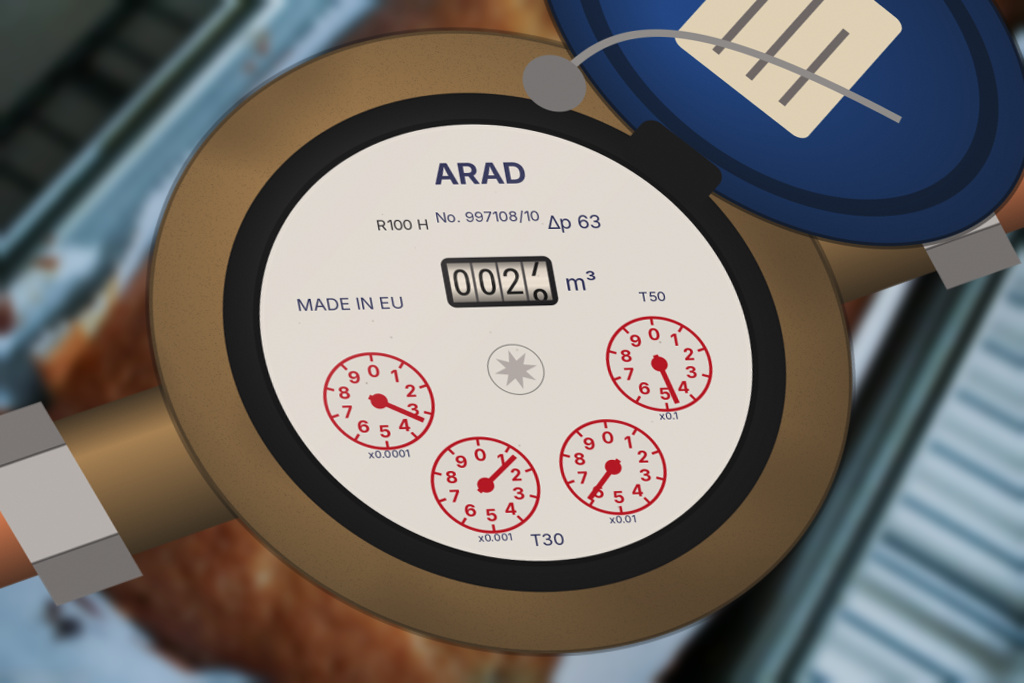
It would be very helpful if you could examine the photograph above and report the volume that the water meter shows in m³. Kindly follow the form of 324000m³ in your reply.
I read 27.4613m³
